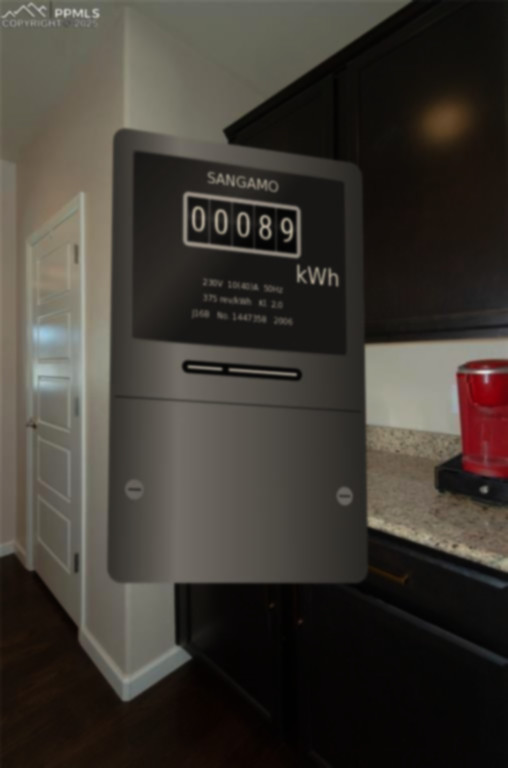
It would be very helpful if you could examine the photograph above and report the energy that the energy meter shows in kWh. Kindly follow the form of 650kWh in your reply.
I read 89kWh
